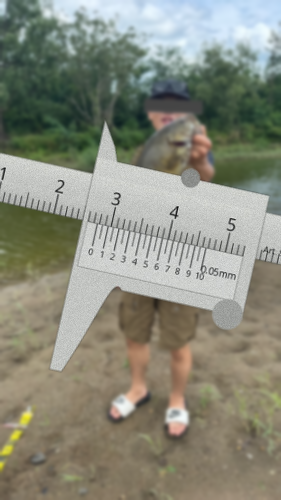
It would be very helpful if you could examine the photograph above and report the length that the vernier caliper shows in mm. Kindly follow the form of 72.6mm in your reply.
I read 27.6mm
